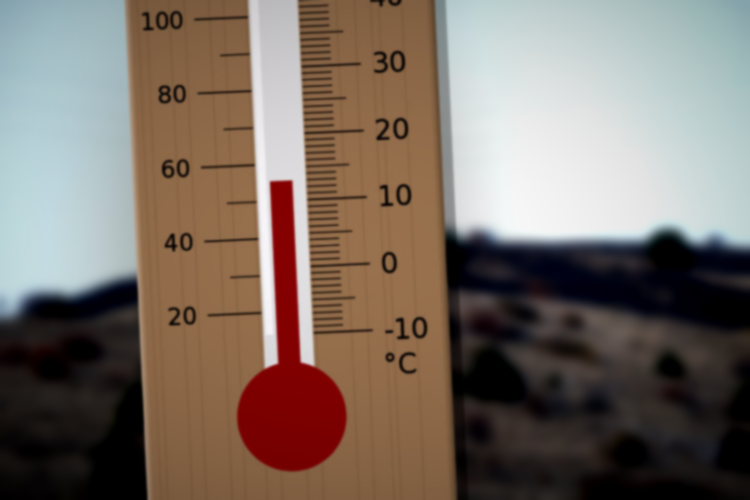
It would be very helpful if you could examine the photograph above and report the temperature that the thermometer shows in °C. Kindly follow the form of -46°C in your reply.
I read 13°C
